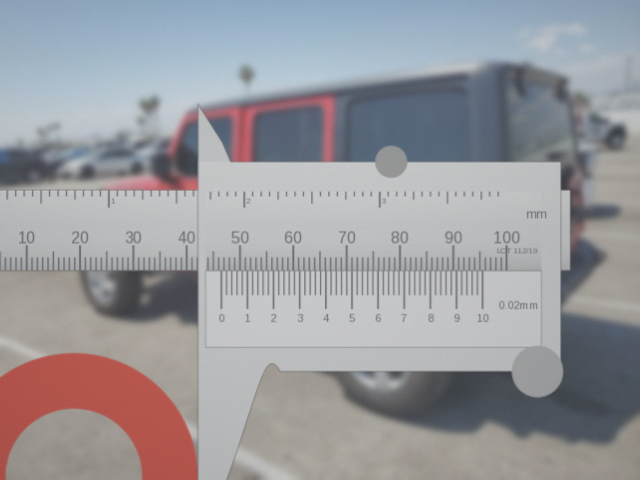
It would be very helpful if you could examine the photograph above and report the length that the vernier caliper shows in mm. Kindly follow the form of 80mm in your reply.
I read 46.5mm
